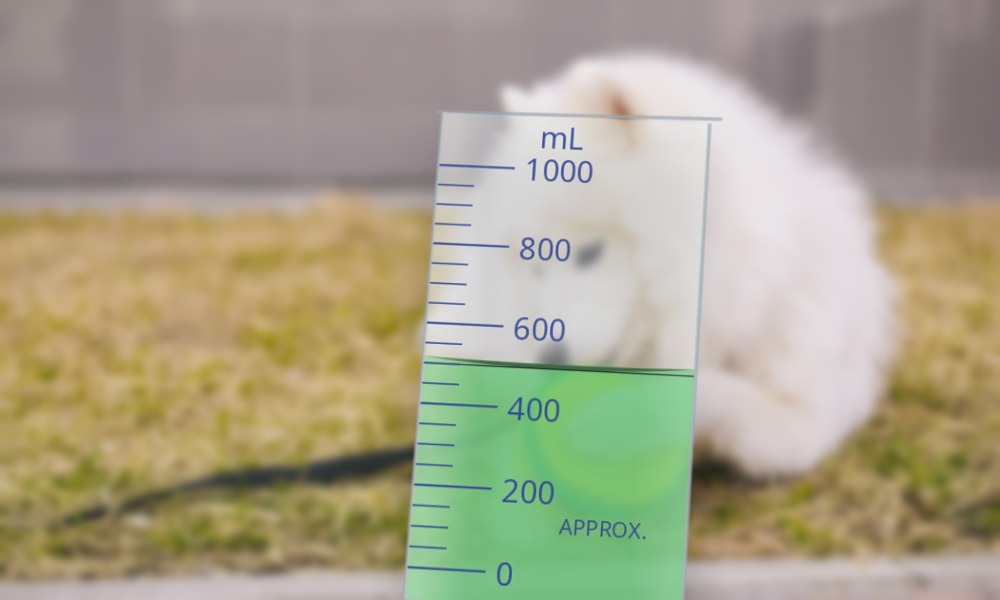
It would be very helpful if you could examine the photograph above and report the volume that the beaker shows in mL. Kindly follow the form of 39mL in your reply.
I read 500mL
